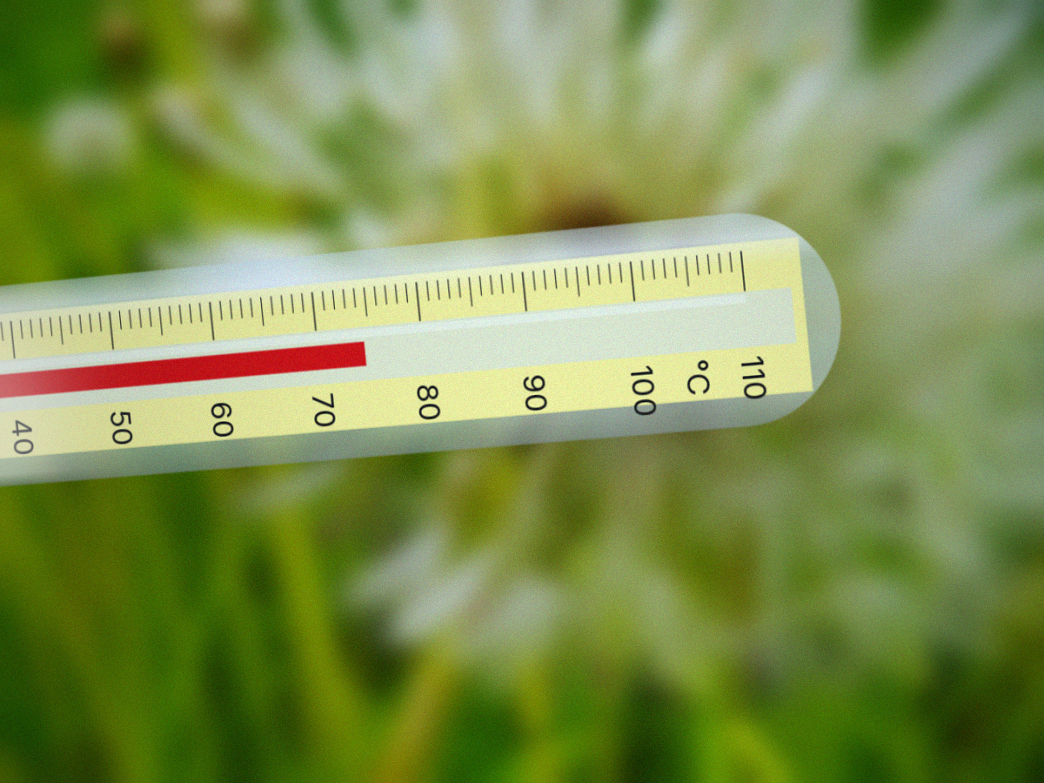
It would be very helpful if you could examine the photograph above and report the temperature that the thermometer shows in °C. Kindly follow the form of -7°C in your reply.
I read 74.5°C
